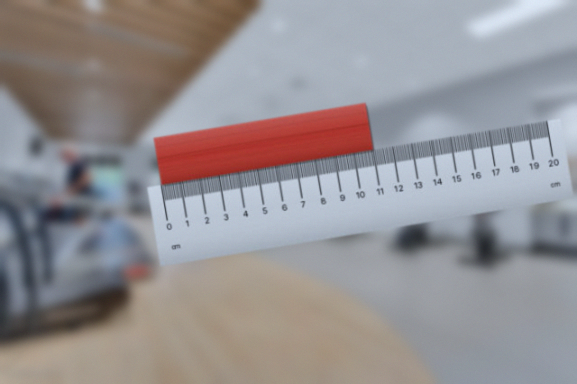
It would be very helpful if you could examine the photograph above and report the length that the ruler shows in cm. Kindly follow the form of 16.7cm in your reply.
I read 11cm
